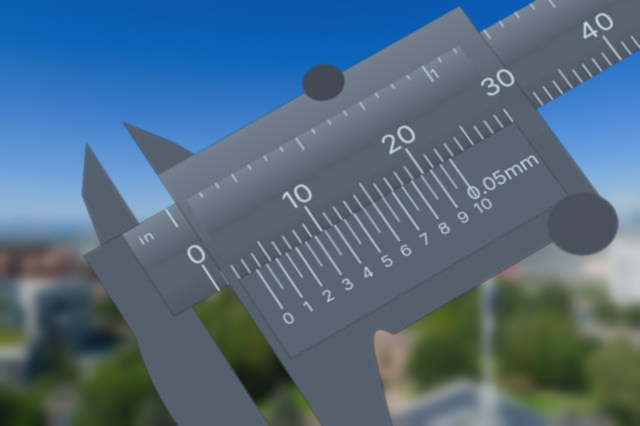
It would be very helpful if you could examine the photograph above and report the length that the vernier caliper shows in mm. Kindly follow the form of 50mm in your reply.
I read 3.6mm
